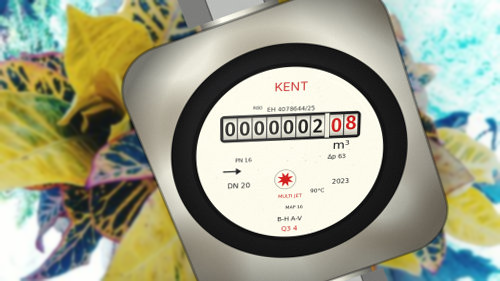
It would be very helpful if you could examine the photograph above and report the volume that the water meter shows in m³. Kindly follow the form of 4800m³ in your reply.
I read 2.08m³
